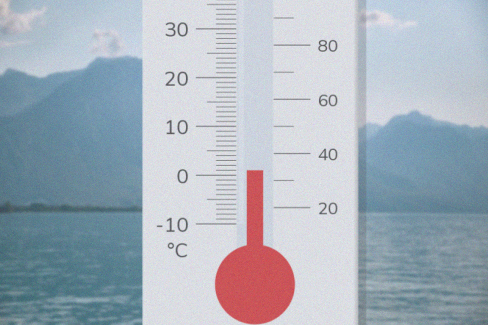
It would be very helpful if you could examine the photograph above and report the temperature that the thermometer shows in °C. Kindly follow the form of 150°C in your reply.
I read 1°C
